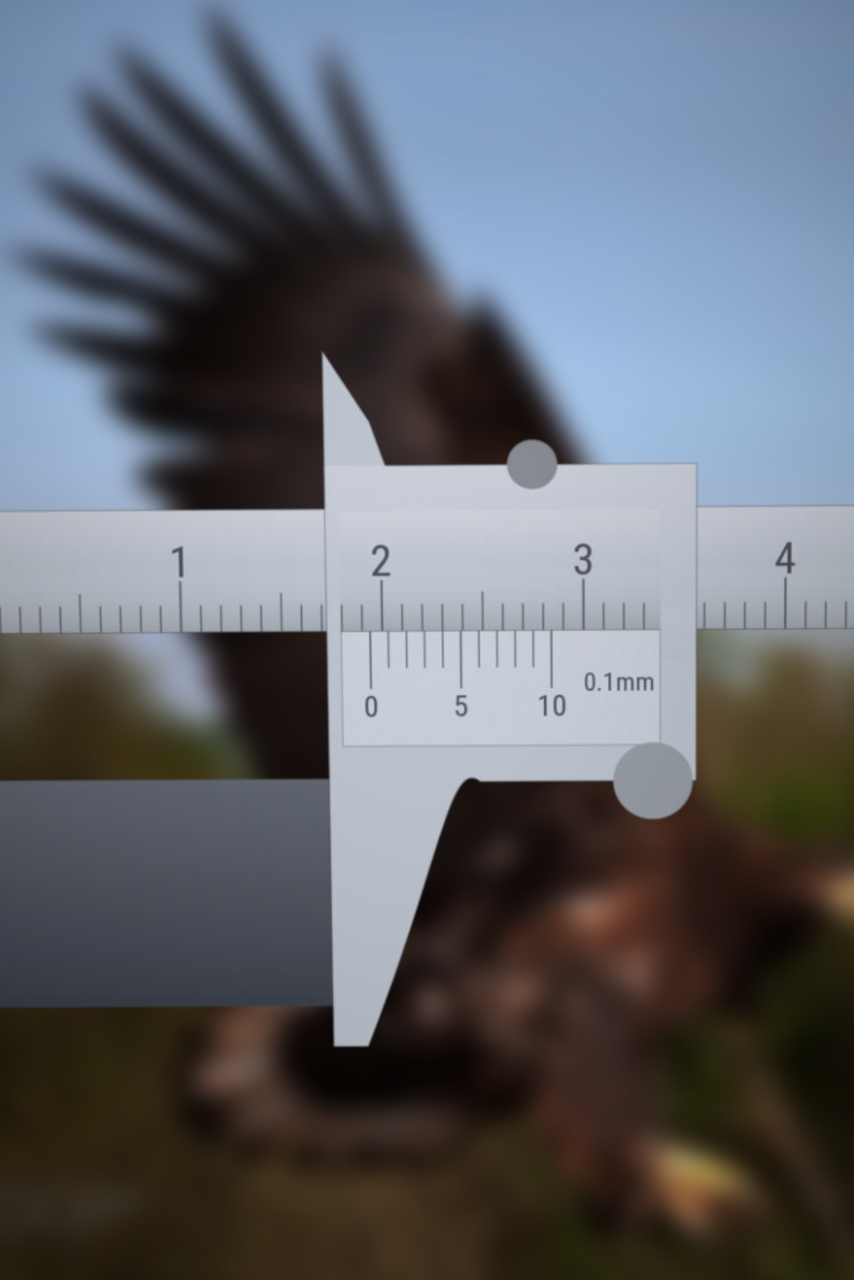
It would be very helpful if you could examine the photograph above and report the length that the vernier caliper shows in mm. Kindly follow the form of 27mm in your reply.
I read 19.4mm
